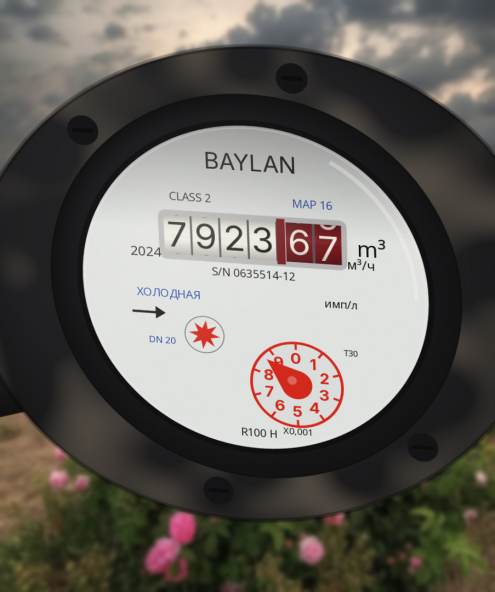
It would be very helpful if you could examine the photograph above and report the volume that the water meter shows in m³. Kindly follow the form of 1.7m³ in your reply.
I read 7923.668m³
